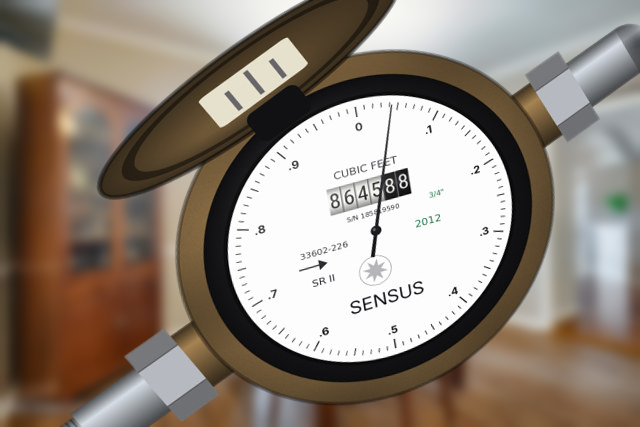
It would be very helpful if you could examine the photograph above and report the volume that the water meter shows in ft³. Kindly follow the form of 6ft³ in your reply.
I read 864588.04ft³
